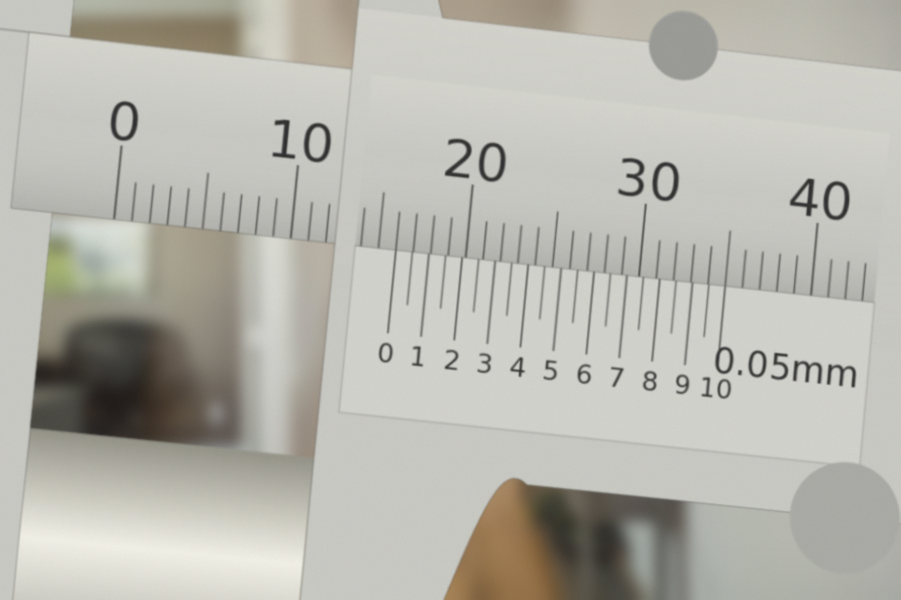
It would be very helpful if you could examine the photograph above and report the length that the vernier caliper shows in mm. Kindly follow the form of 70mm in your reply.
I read 16.0mm
